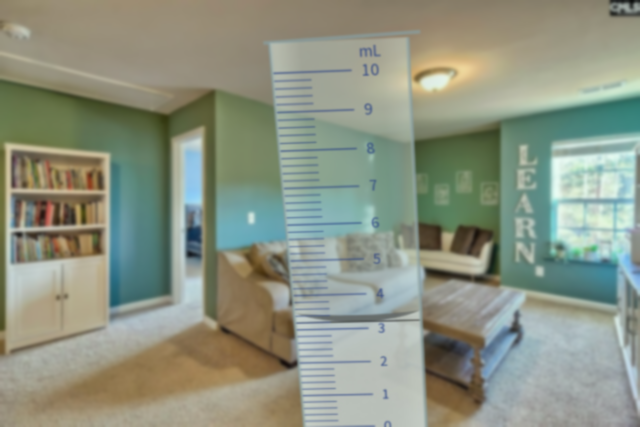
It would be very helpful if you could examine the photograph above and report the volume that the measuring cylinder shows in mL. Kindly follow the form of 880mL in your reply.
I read 3.2mL
